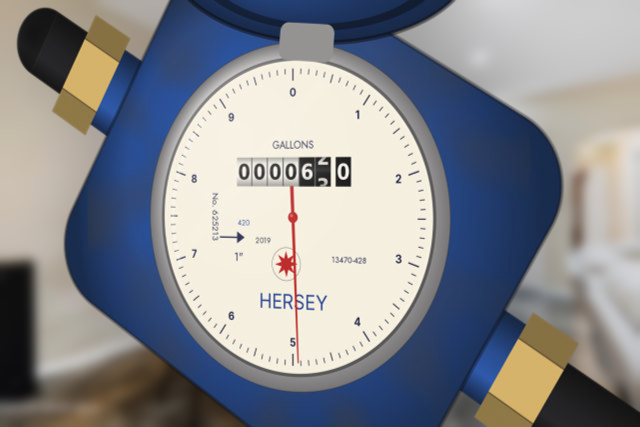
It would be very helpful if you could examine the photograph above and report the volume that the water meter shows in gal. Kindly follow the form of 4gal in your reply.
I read 624.9gal
